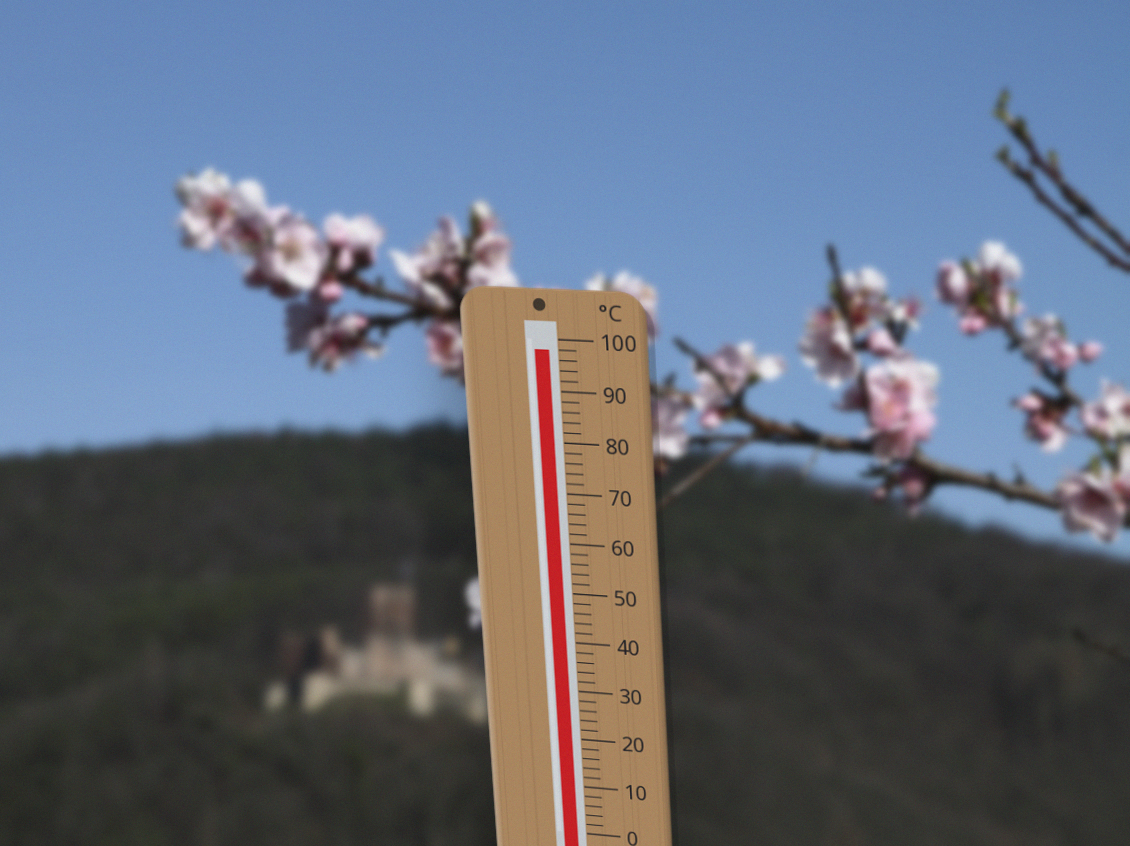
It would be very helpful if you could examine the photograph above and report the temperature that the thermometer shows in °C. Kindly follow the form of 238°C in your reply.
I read 98°C
